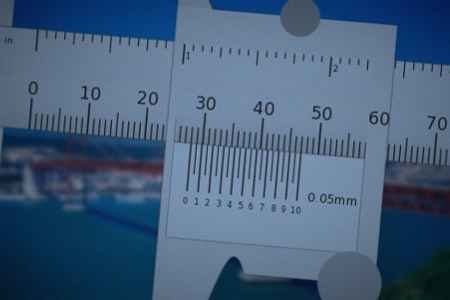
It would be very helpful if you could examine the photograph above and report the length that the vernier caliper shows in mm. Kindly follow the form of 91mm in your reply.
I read 28.0mm
